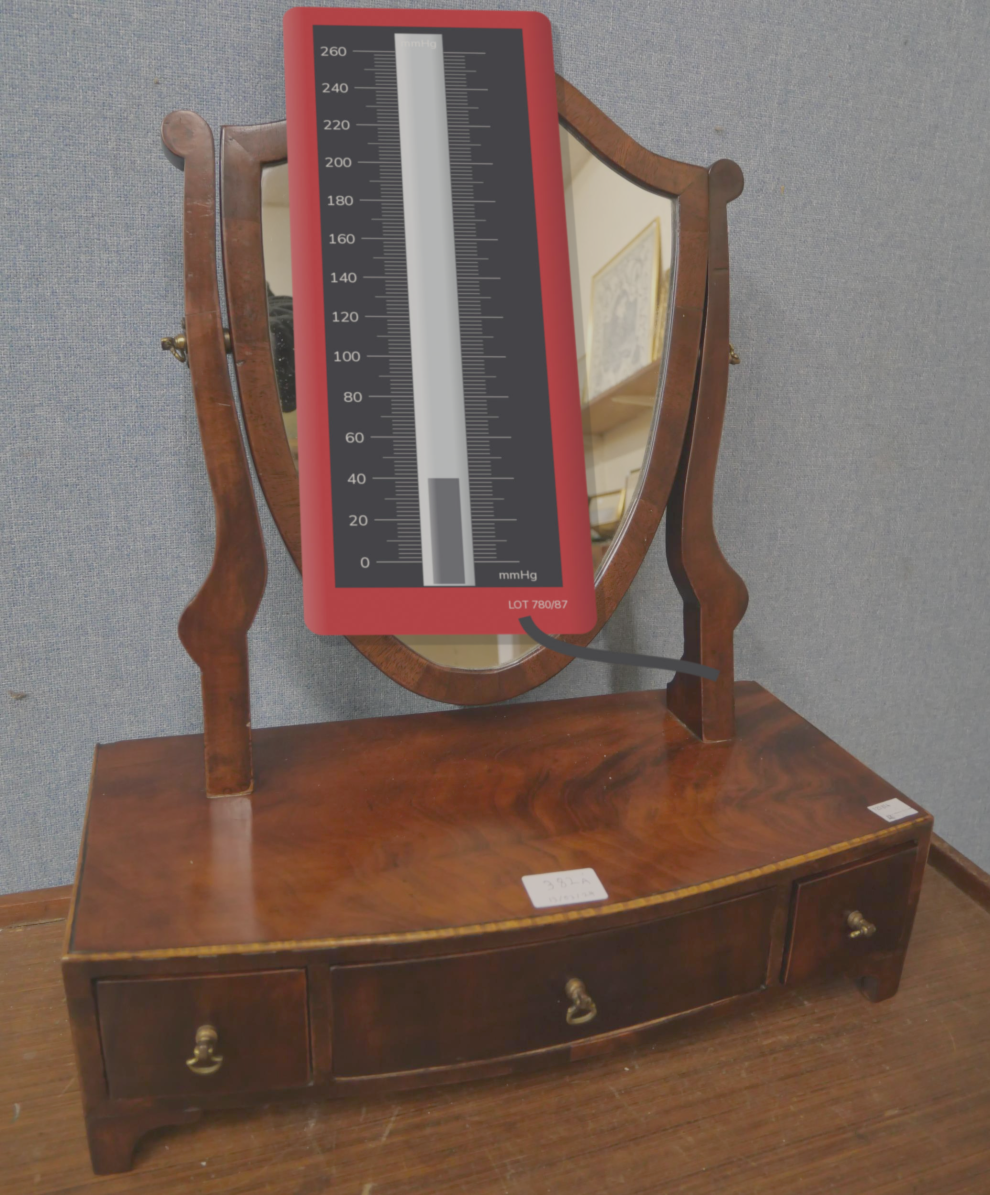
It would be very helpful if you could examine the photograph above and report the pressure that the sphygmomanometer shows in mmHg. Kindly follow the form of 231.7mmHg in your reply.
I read 40mmHg
